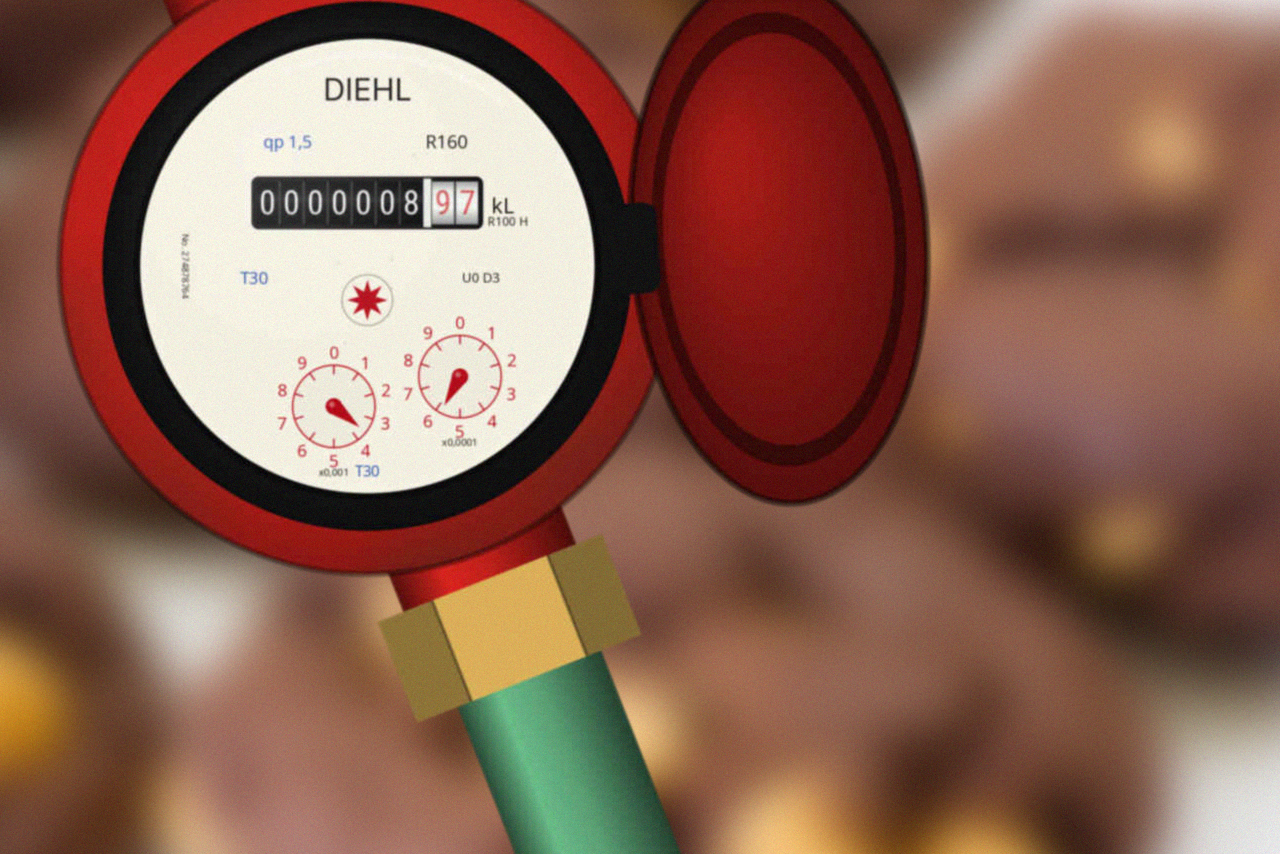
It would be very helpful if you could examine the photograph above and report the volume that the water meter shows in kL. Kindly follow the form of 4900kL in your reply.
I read 8.9735kL
